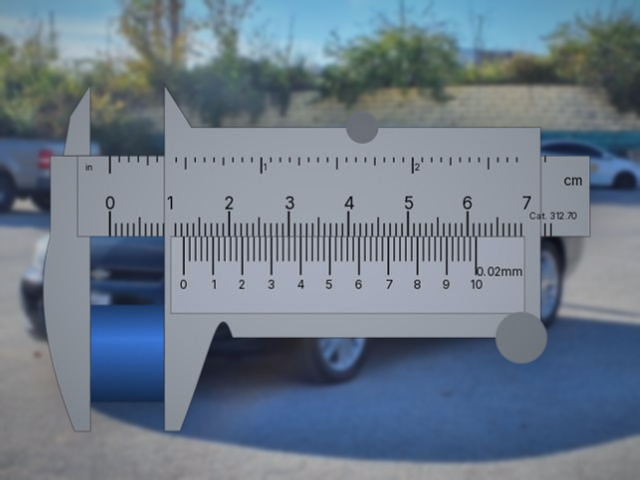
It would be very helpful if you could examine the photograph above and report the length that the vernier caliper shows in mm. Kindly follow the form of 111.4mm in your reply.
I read 12.4mm
